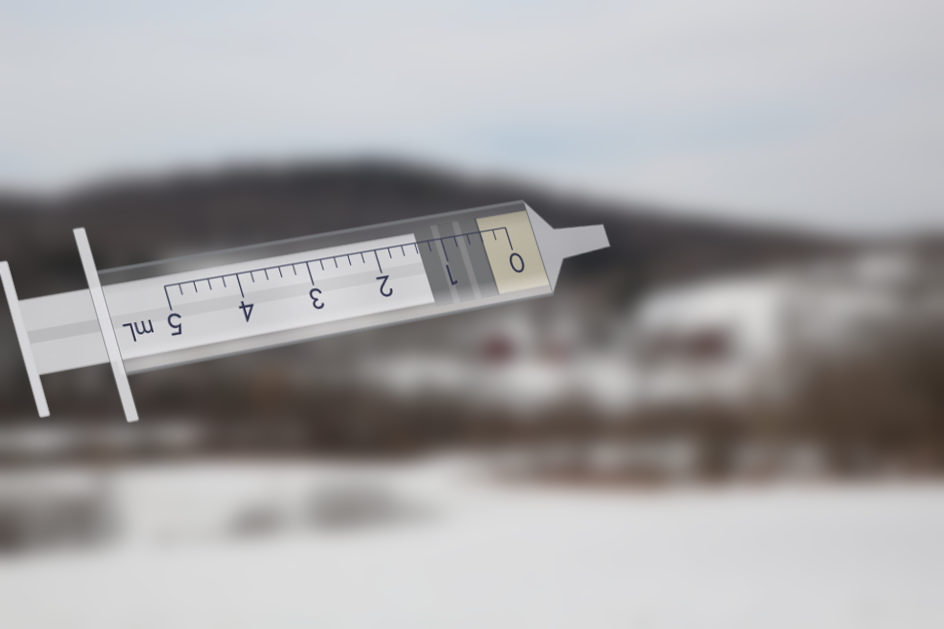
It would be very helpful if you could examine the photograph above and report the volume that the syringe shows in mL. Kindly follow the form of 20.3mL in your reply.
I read 0.4mL
